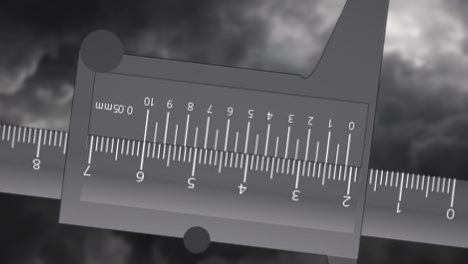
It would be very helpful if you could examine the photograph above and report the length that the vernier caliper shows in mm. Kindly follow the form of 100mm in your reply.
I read 21.0mm
